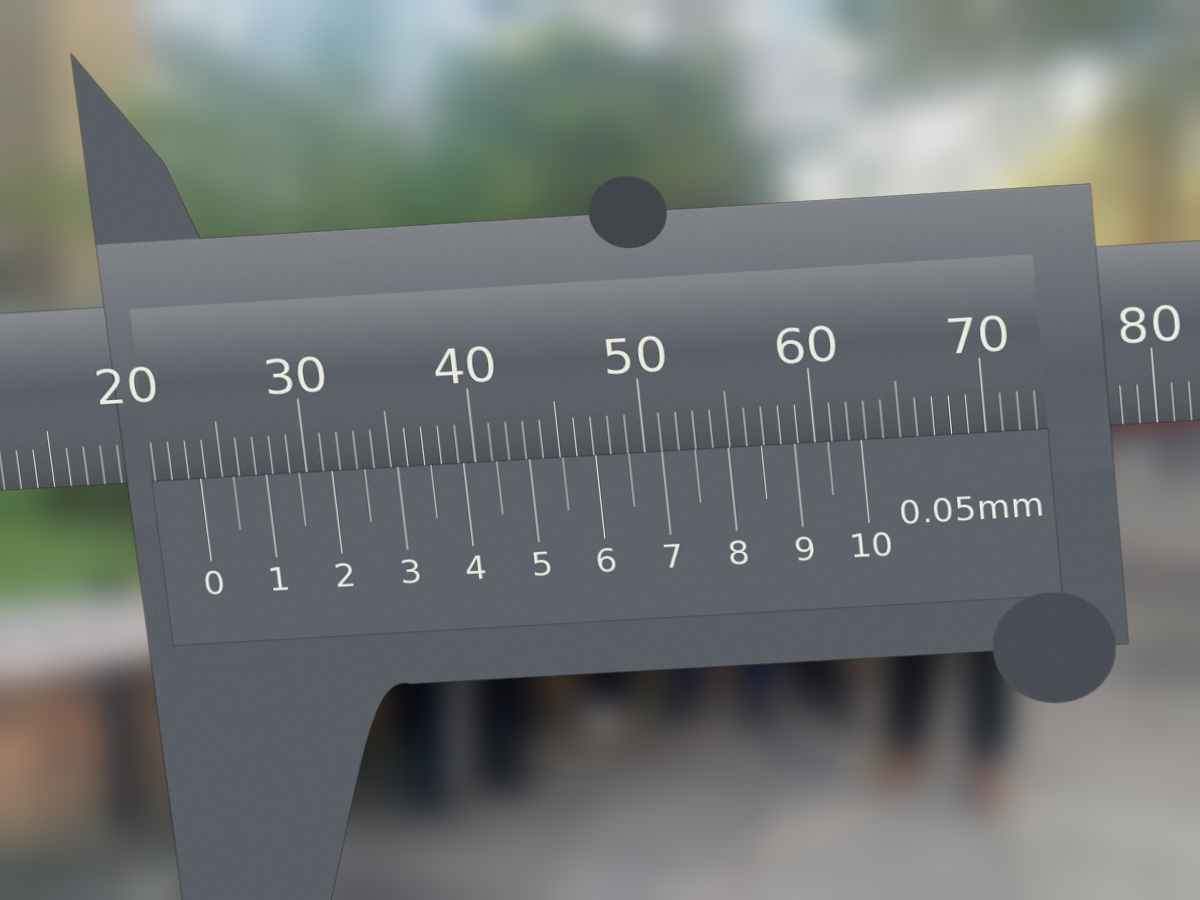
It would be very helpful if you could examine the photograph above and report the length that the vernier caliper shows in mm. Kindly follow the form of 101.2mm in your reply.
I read 23.7mm
